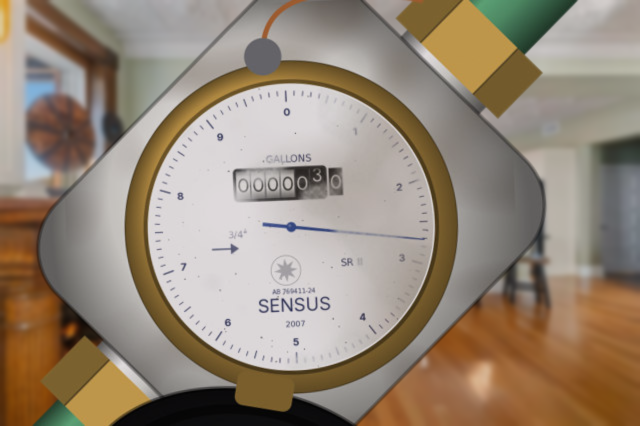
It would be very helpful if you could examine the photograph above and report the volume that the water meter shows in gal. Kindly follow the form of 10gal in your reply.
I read 32.7gal
